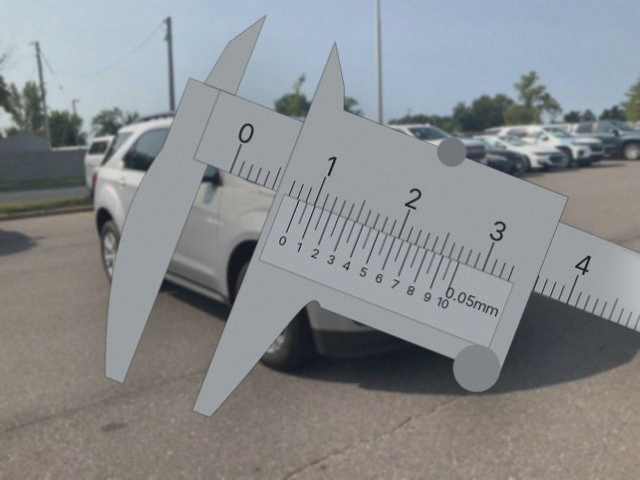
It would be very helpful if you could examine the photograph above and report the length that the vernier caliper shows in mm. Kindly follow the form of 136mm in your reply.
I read 8.2mm
